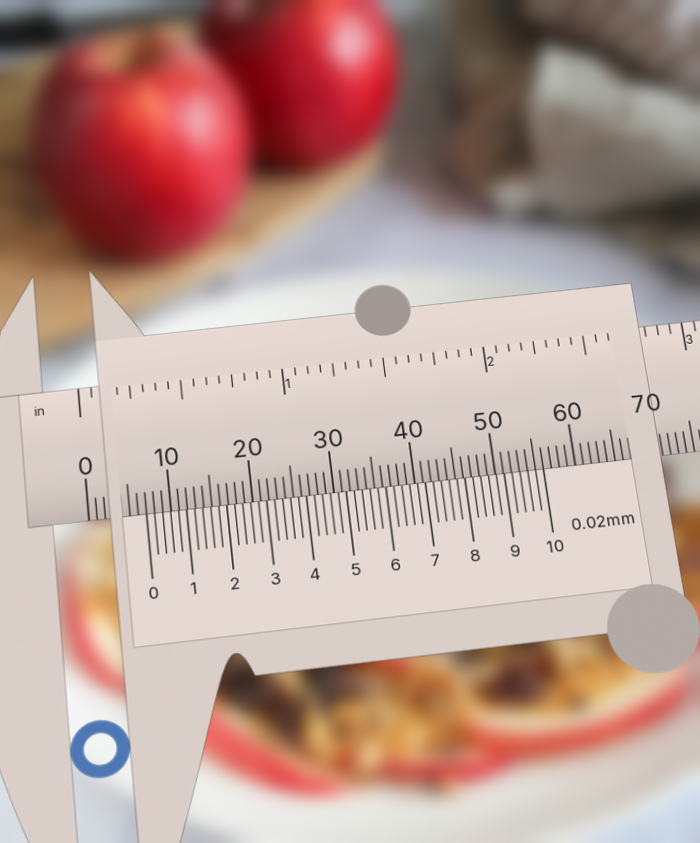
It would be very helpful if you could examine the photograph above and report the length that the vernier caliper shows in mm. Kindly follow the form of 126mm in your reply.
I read 7.0mm
